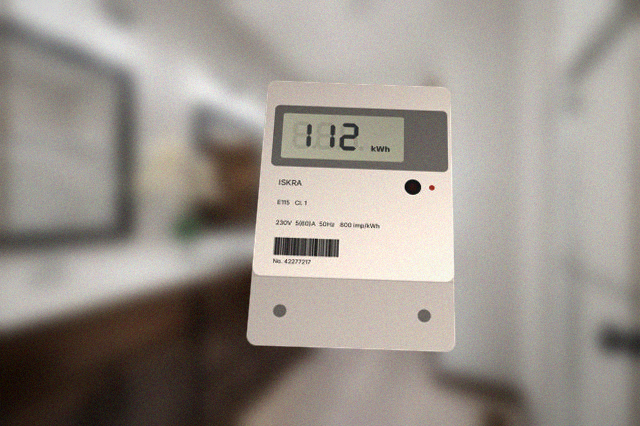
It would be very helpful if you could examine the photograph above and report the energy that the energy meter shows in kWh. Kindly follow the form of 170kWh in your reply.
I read 112kWh
